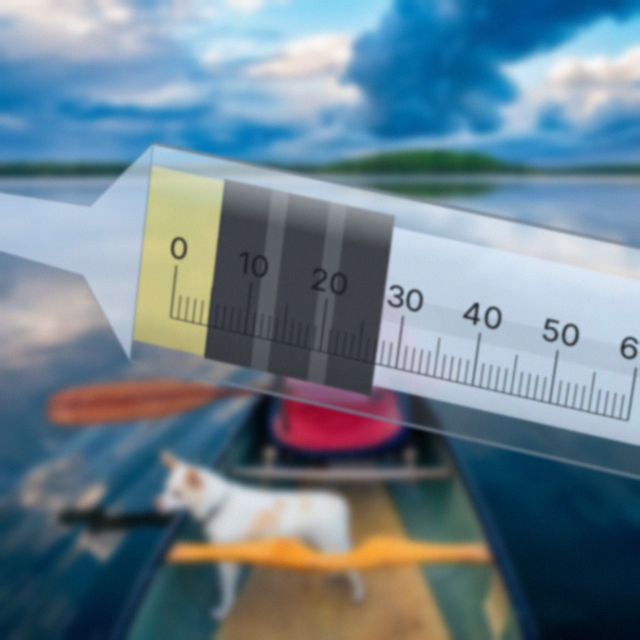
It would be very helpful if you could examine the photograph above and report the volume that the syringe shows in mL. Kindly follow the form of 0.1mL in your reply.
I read 5mL
